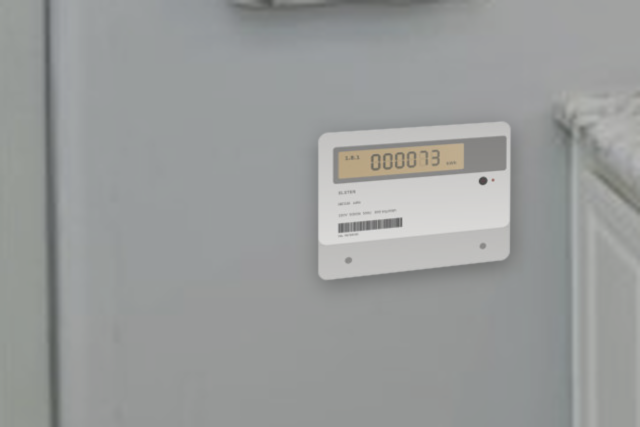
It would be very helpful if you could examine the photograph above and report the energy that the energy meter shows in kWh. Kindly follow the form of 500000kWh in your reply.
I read 73kWh
